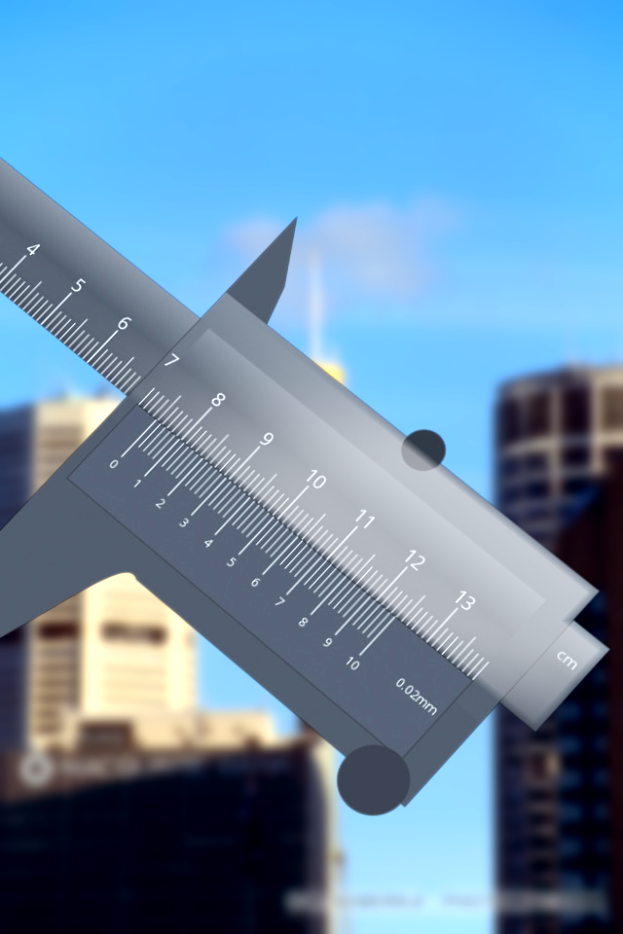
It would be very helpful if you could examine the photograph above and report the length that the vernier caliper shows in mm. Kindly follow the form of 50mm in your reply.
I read 74.8mm
